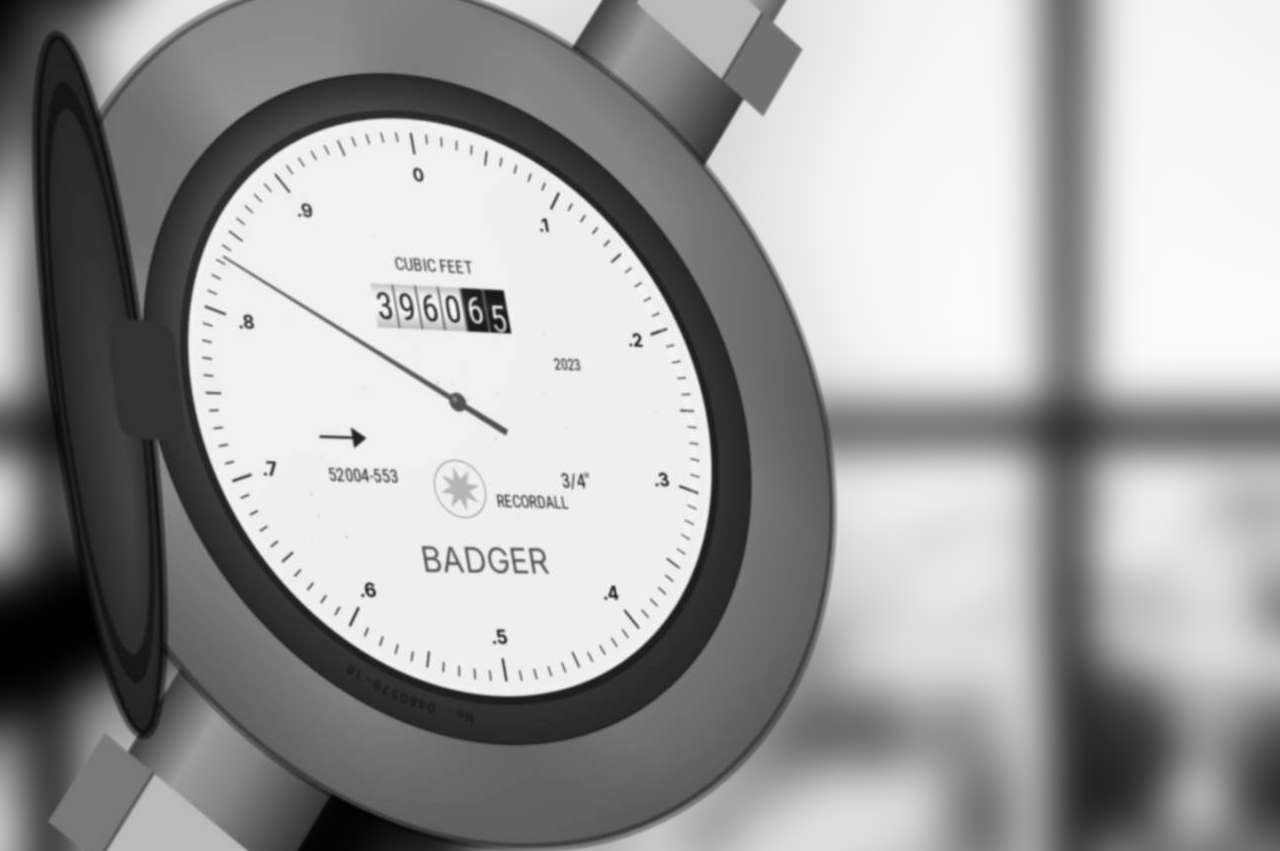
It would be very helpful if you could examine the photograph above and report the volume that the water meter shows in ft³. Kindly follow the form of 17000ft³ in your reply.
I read 396064.83ft³
